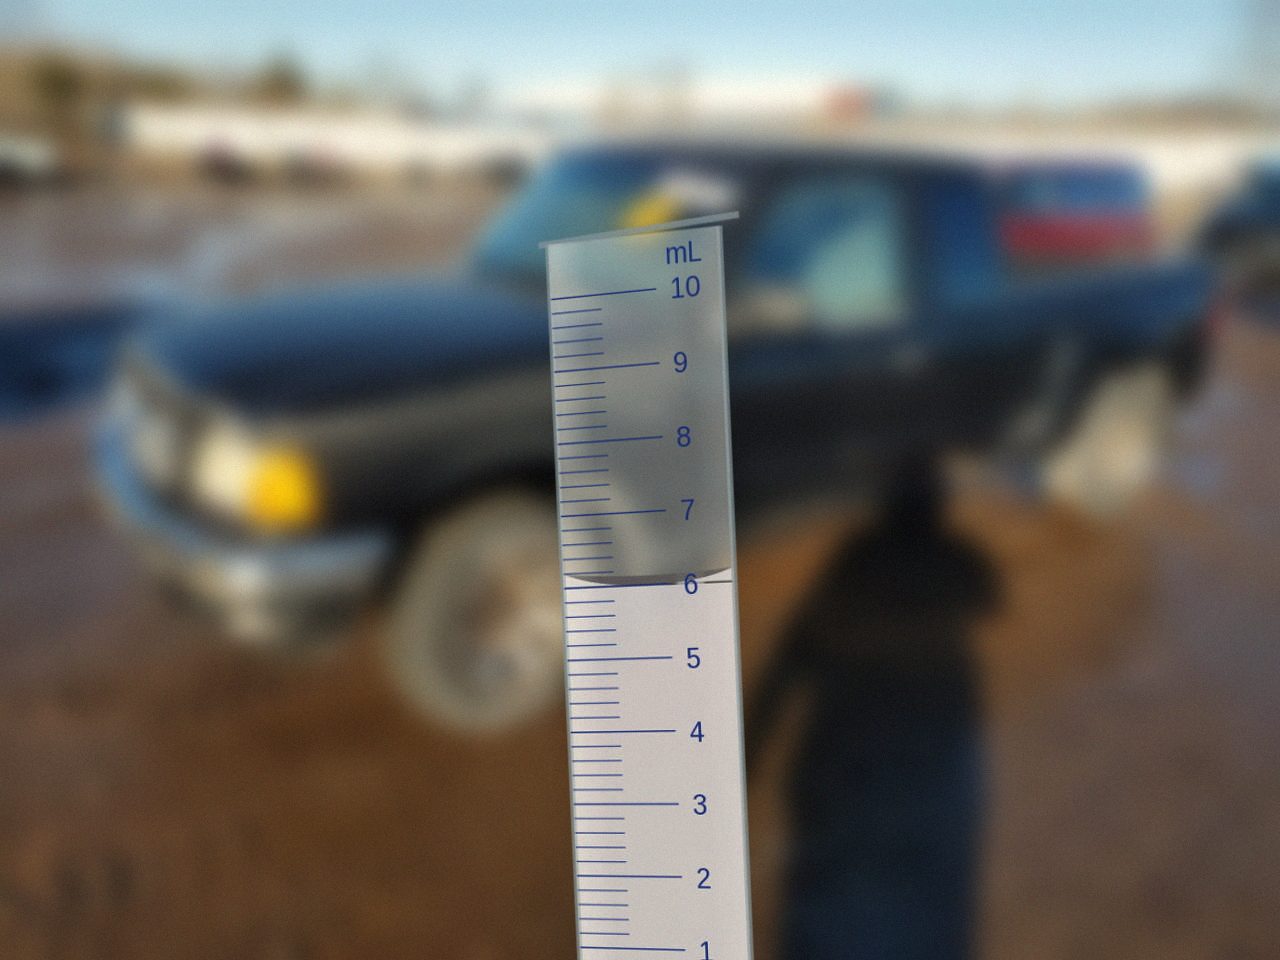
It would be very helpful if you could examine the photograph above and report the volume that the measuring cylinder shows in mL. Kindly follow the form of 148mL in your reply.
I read 6mL
